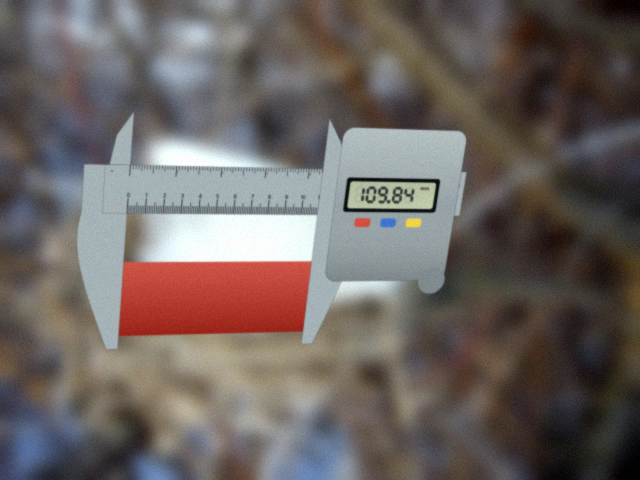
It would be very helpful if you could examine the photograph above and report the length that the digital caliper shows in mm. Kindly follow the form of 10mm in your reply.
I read 109.84mm
